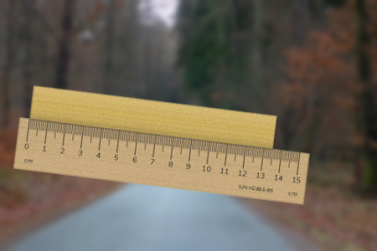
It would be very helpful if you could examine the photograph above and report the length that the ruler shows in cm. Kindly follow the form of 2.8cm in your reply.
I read 13.5cm
